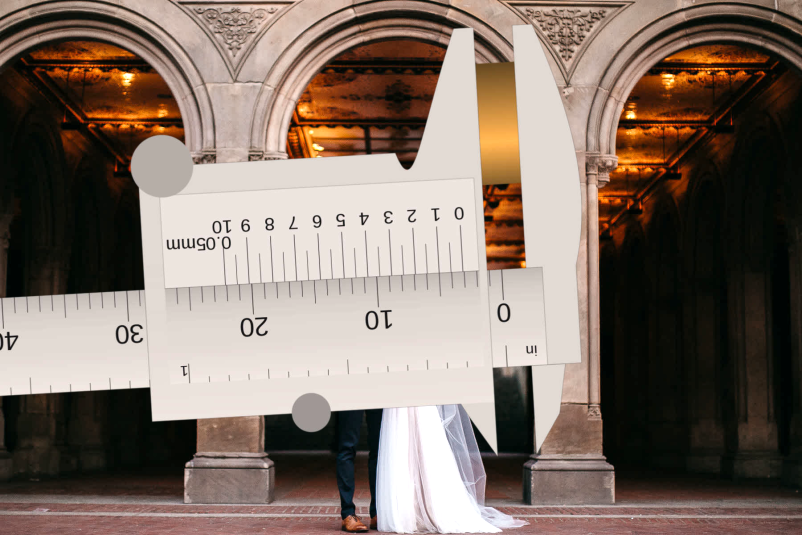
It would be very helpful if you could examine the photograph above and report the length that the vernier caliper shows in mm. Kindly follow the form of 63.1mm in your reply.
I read 3.1mm
